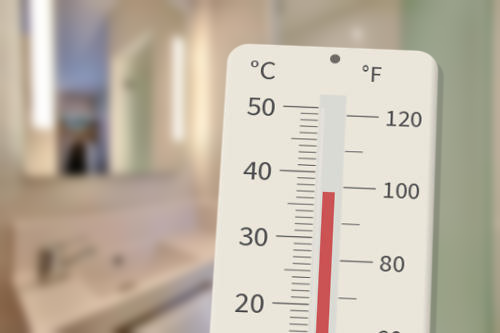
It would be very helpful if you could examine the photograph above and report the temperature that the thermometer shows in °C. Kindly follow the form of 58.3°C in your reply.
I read 37°C
